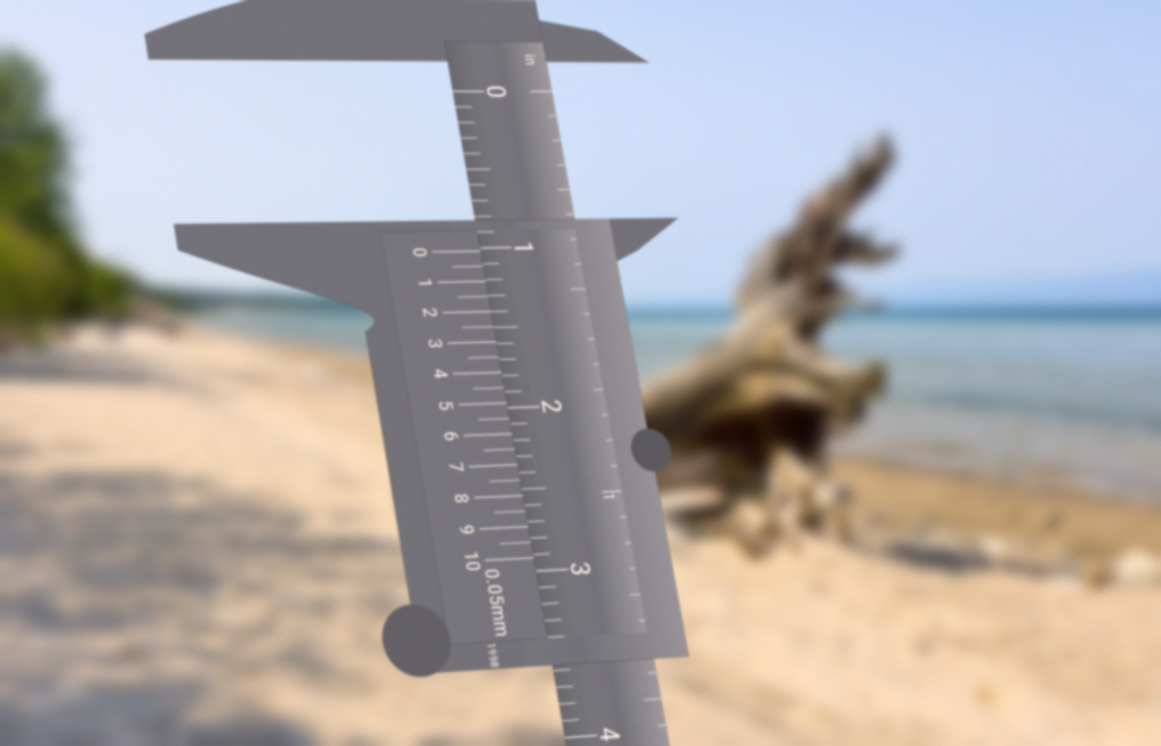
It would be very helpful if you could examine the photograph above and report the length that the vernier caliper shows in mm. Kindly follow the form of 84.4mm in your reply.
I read 10.2mm
